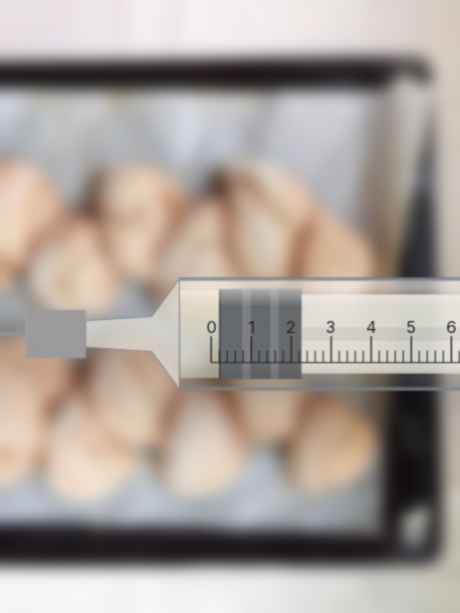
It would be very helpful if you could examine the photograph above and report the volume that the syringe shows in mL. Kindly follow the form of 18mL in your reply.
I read 0.2mL
